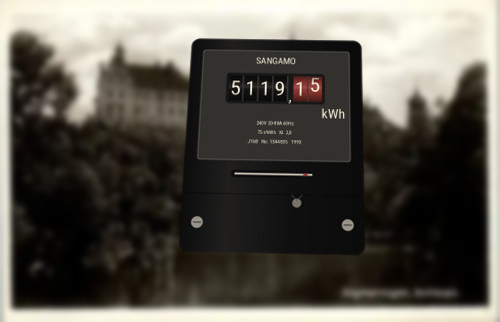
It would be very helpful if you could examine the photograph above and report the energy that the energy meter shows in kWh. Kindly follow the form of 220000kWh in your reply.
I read 5119.15kWh
